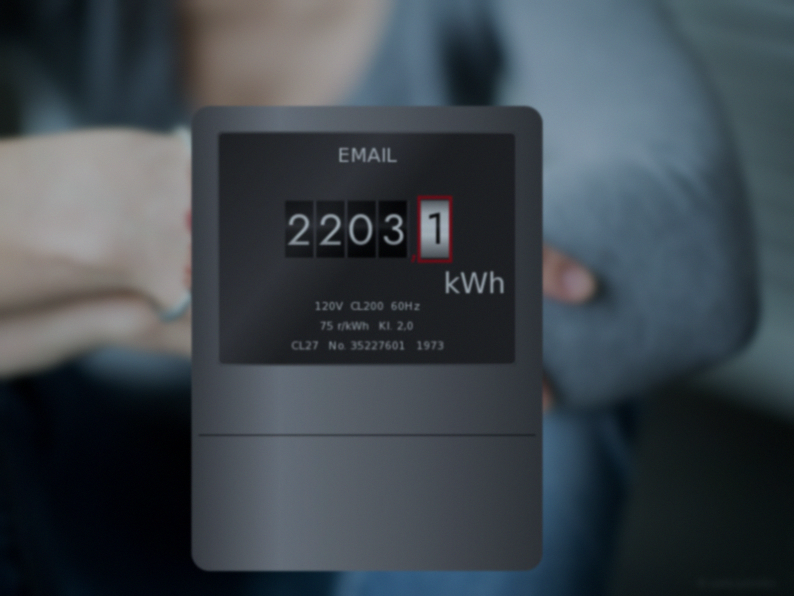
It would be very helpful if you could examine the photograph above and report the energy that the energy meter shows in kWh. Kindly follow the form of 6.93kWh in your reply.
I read 2203.1kWh
